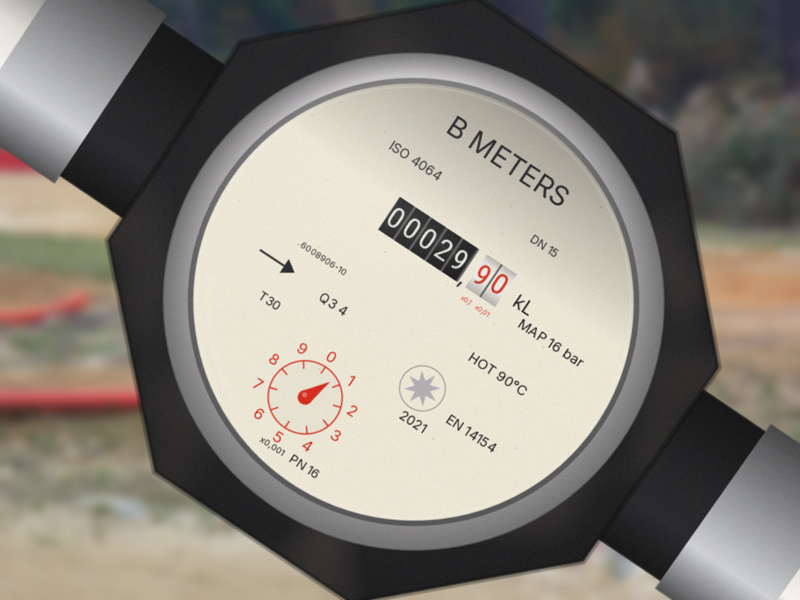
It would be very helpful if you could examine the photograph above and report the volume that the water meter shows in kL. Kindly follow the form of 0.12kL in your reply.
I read 29.900kL
